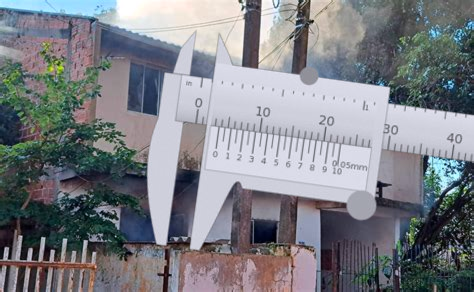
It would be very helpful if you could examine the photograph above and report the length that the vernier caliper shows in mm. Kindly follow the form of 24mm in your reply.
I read 3.6mm
